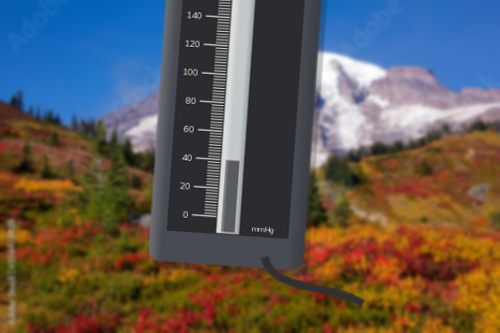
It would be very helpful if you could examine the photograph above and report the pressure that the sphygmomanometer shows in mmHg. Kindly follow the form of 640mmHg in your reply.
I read 40mmHg
